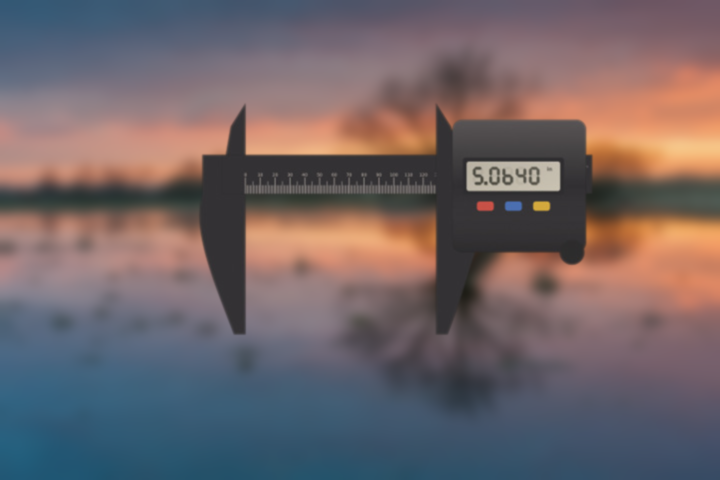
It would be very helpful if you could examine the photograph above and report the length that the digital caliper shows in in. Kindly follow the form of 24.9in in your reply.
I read 5.0640in
